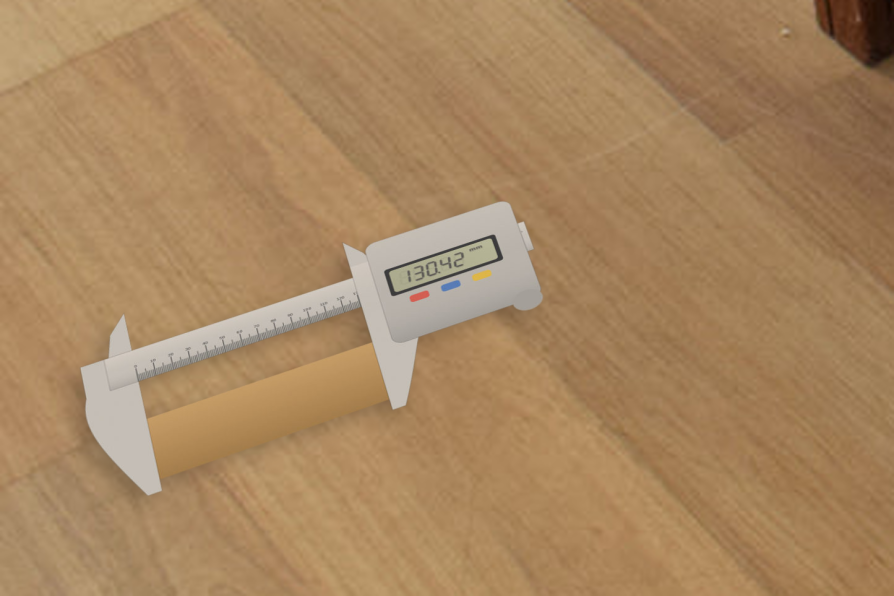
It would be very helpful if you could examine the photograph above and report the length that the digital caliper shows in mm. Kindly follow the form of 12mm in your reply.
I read 130.42mm
